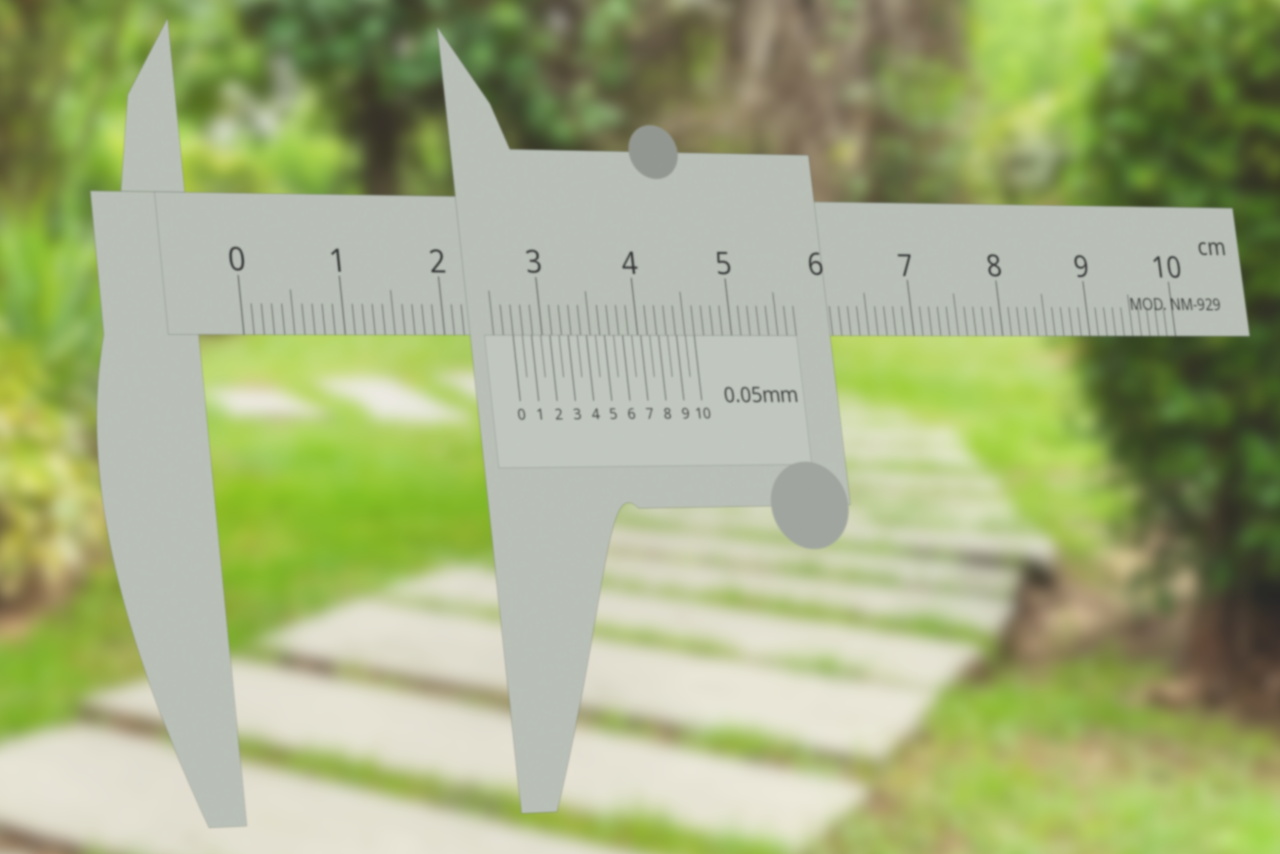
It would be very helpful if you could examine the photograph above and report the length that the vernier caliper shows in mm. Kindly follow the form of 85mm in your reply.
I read 27.0mm
